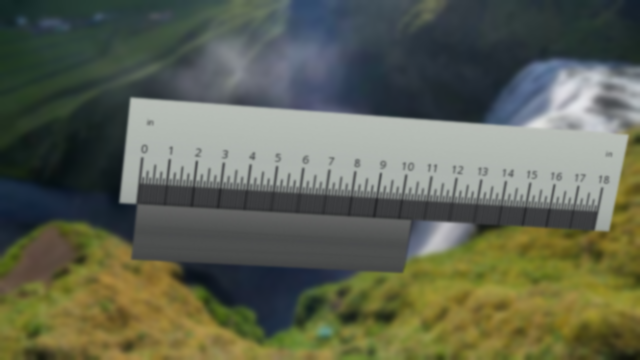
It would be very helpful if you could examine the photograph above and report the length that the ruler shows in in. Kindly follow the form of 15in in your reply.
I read 10.5in
